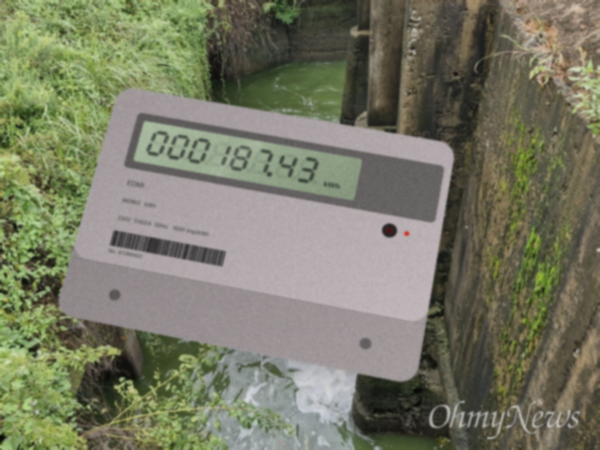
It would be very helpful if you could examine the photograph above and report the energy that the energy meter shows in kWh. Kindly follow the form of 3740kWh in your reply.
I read 187.43kWh
